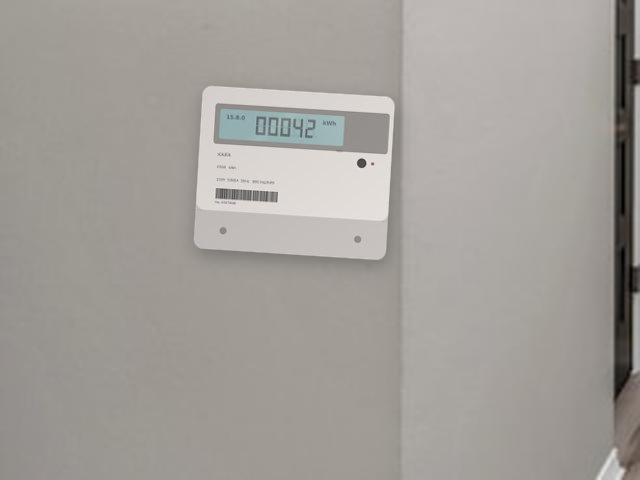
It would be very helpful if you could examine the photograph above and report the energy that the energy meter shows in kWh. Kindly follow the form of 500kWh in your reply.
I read 42kWh
